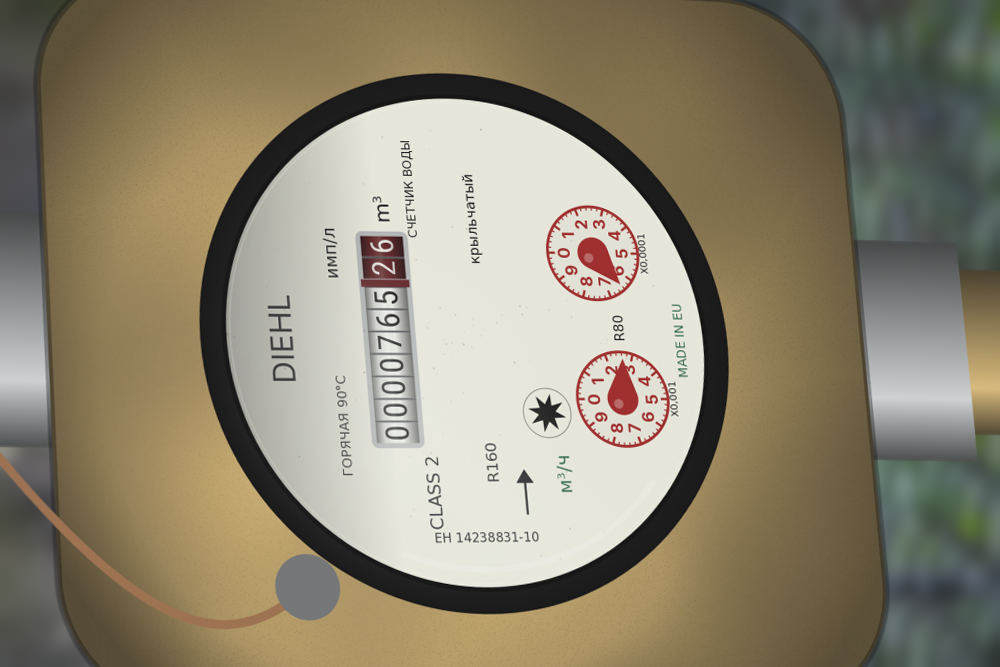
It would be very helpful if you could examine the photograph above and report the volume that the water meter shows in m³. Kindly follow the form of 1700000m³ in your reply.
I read 765.2626m³
